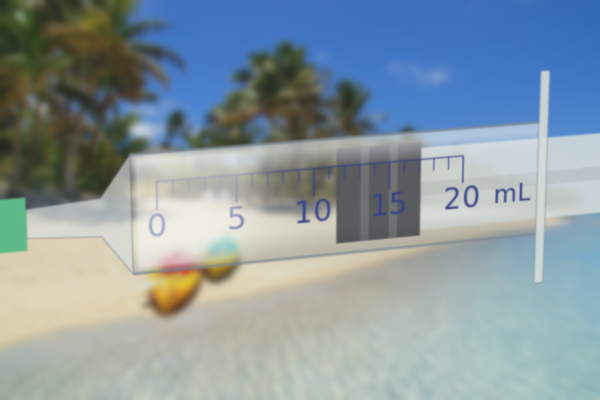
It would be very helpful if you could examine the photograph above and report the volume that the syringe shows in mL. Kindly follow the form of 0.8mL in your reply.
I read 11.5mL
